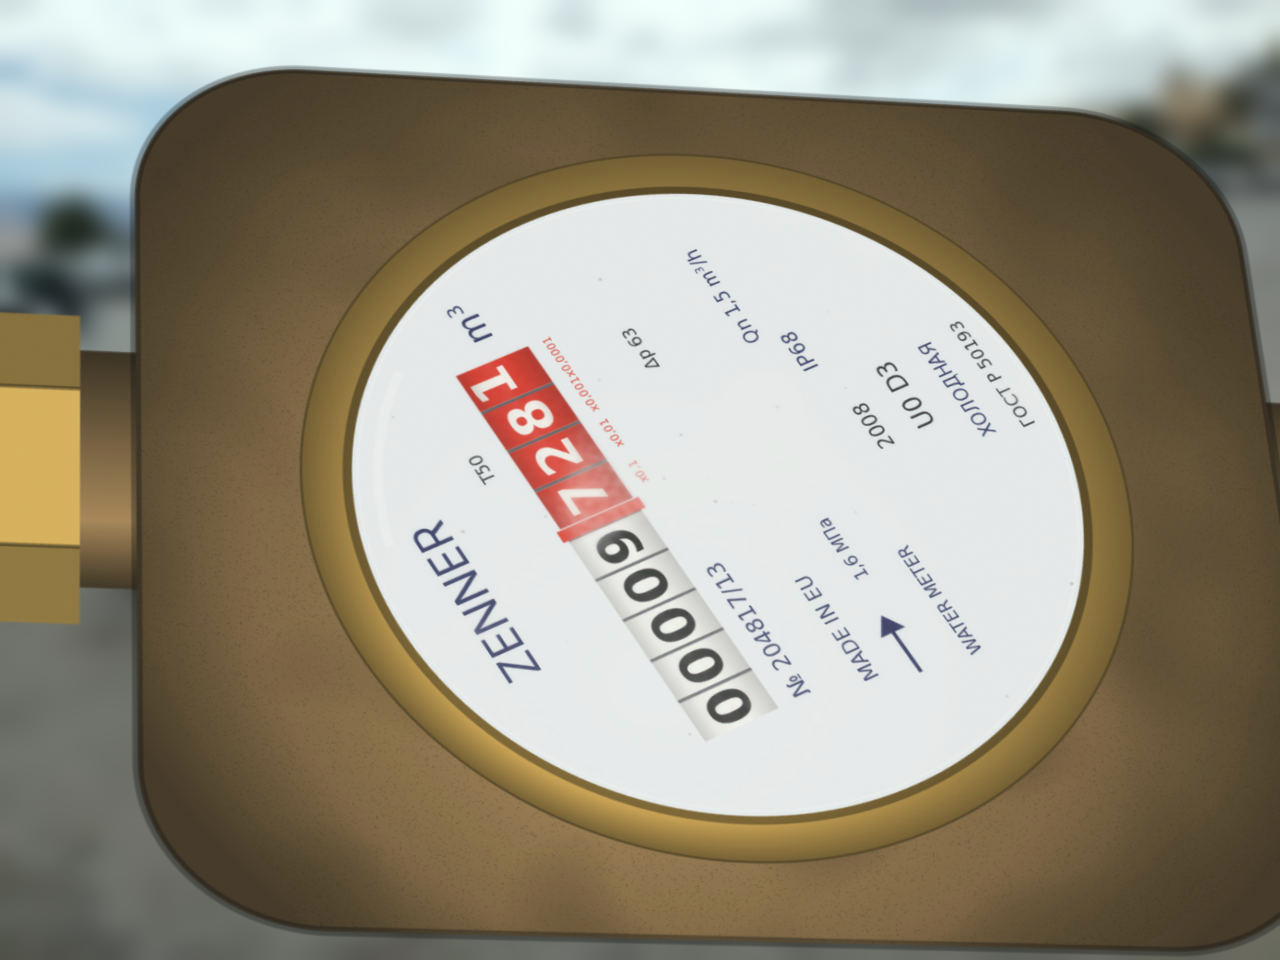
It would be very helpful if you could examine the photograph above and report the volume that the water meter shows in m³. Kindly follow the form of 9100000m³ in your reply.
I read 9.7281m³
